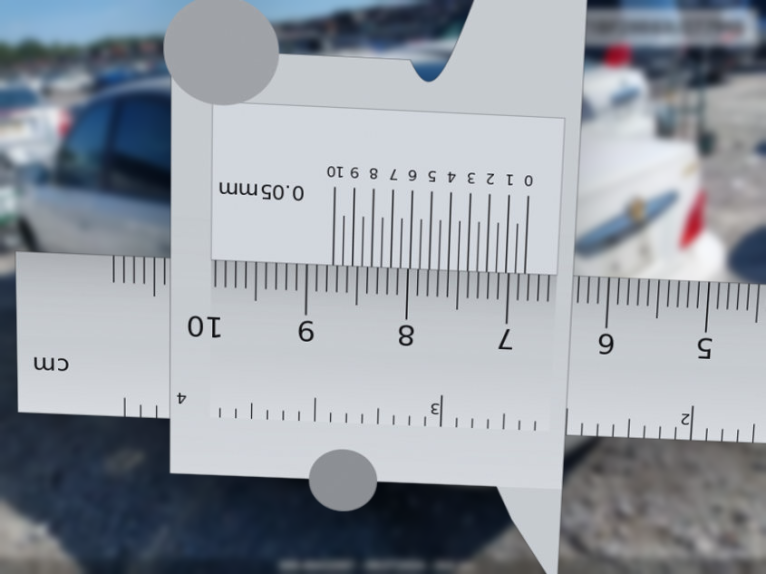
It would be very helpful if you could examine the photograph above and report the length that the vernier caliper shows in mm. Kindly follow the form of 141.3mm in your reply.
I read 68.4mm
